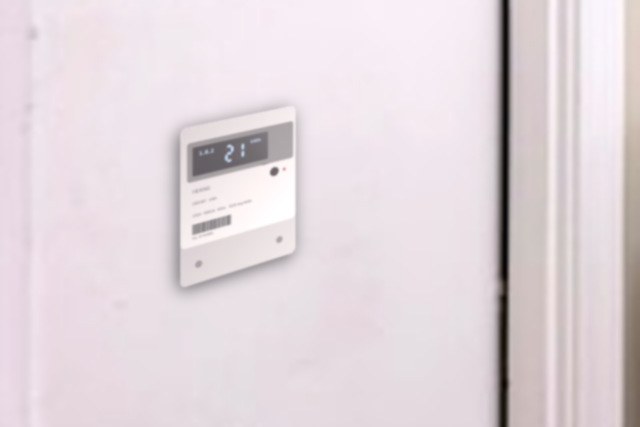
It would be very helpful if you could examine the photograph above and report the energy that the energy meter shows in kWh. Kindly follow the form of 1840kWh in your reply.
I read 21kWh
